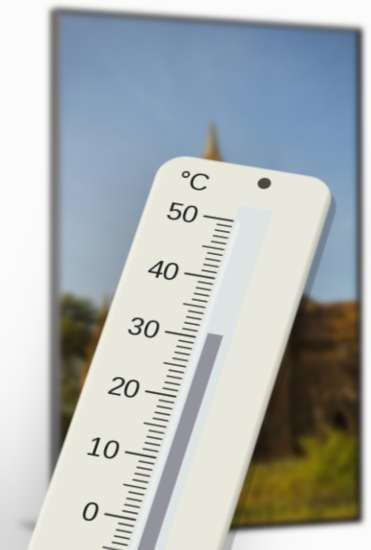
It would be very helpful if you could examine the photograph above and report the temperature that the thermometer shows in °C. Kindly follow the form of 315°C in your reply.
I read 31°C
